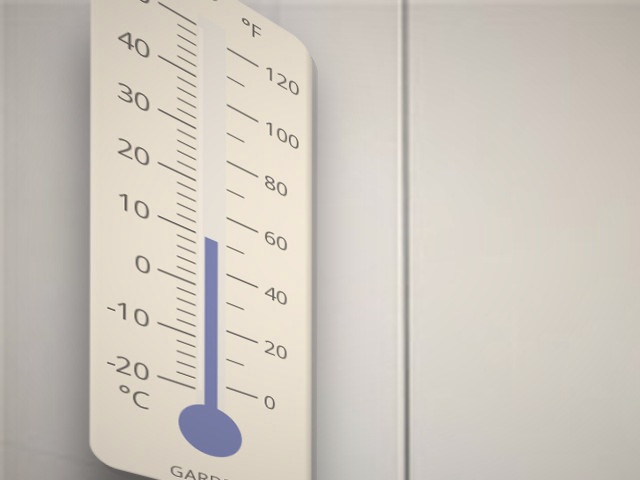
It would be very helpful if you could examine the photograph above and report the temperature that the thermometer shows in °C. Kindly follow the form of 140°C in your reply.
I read 10°C
